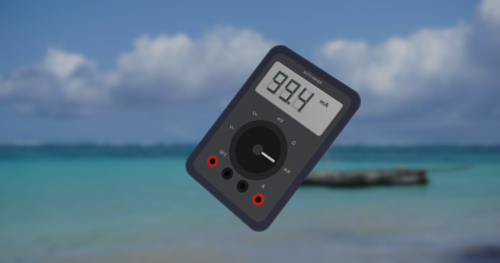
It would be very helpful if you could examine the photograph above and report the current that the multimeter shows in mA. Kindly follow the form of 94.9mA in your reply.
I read 99.4mA
